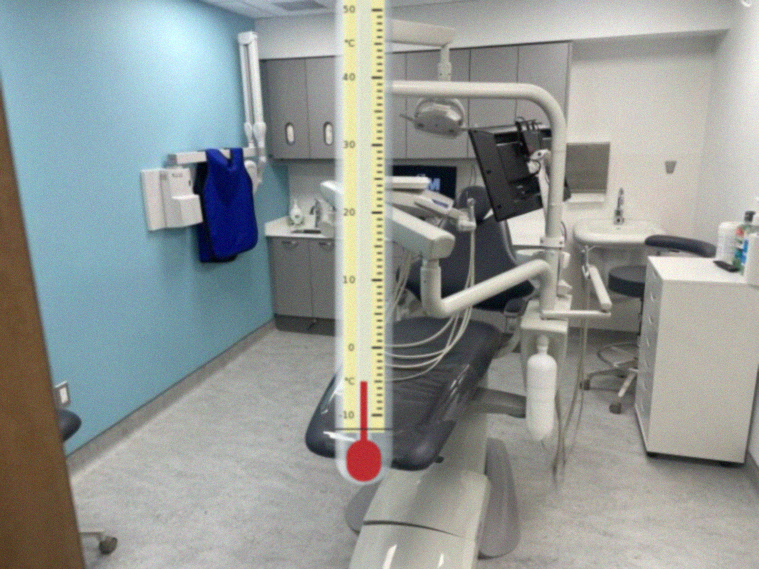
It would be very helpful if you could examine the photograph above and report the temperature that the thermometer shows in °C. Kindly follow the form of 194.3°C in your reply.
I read -5°C
